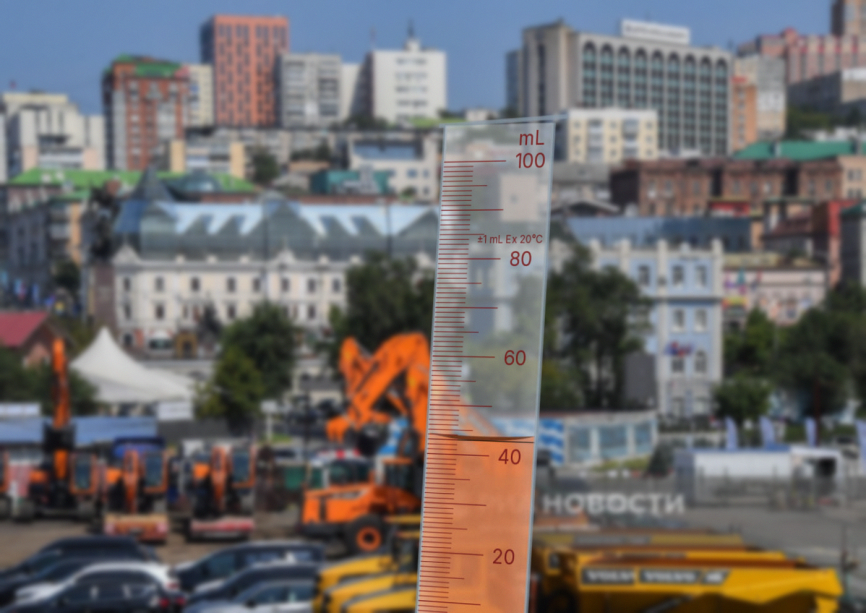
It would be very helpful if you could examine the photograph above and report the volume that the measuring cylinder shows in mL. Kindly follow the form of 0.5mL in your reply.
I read 43mL
